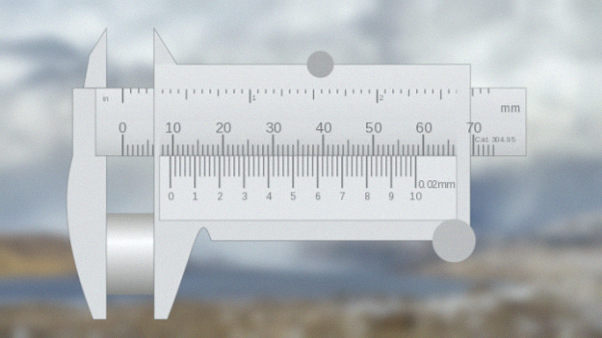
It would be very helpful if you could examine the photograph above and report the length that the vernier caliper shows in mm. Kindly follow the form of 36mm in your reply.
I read 9.5mm
